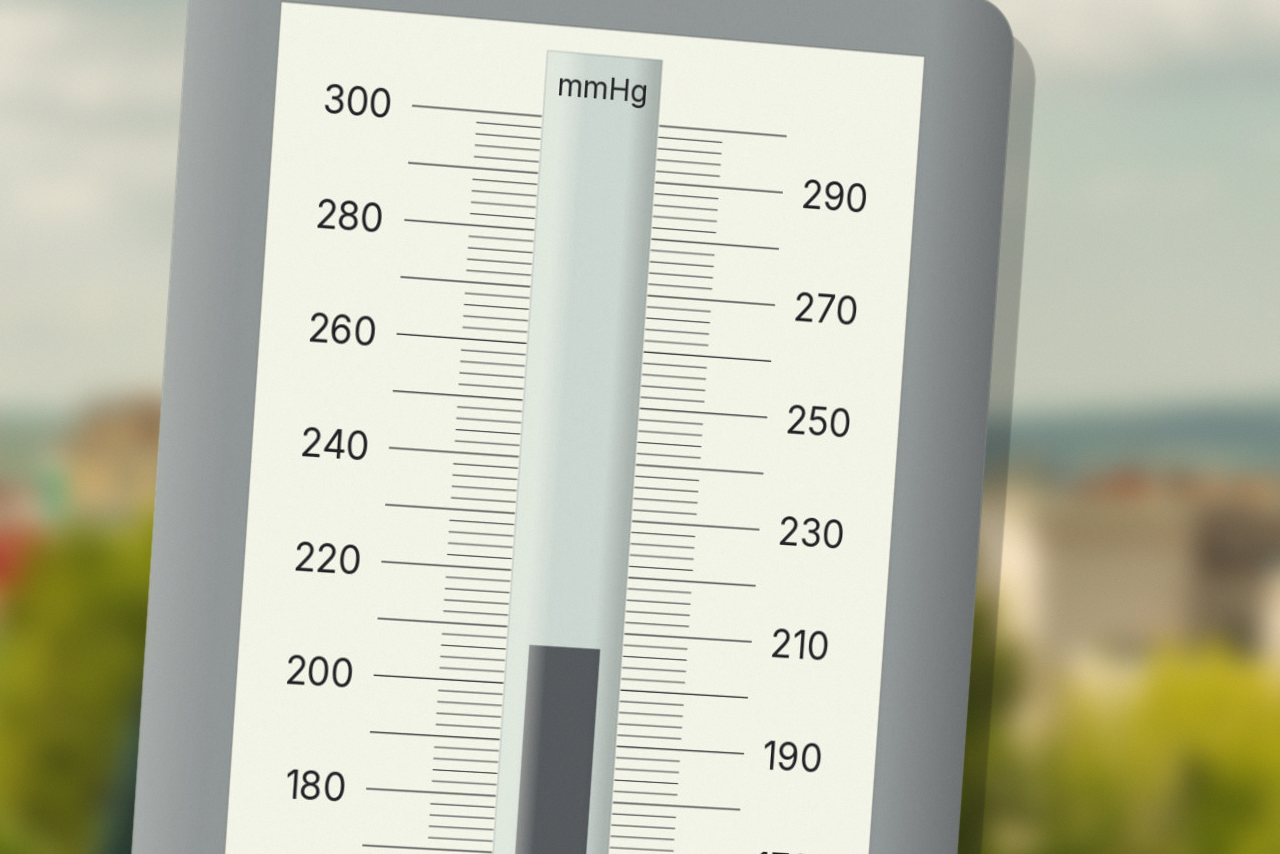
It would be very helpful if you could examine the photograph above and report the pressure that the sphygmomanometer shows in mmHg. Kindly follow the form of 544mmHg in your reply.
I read 207mmHg
